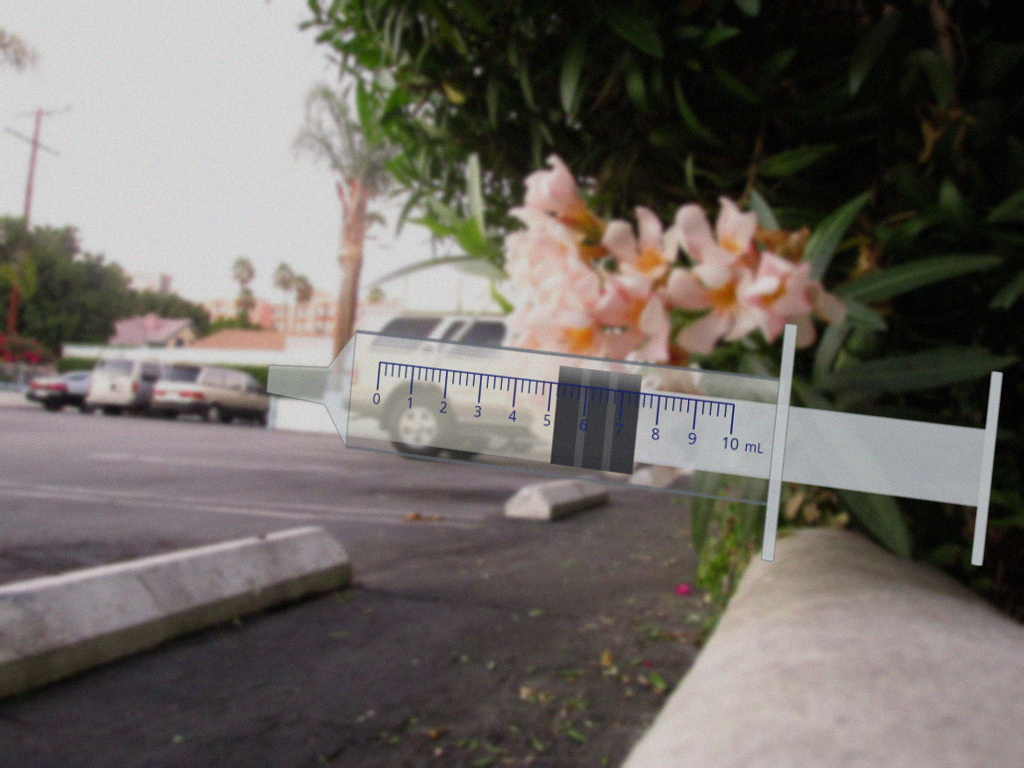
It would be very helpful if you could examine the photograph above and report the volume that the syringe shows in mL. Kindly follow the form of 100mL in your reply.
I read 5.2mL
